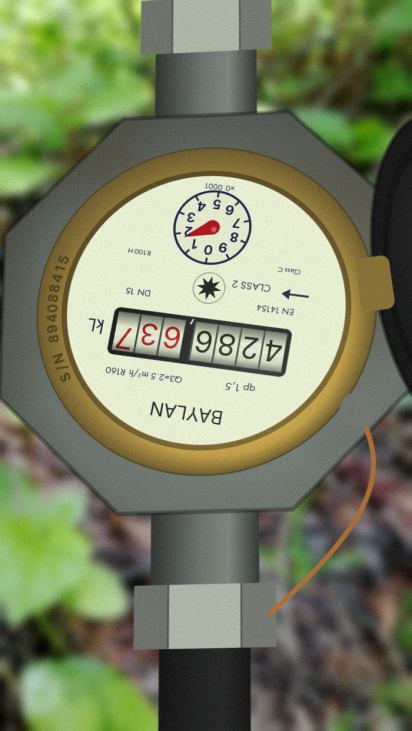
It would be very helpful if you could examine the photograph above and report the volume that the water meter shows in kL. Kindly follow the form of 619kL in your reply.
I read 4286.6371kL
